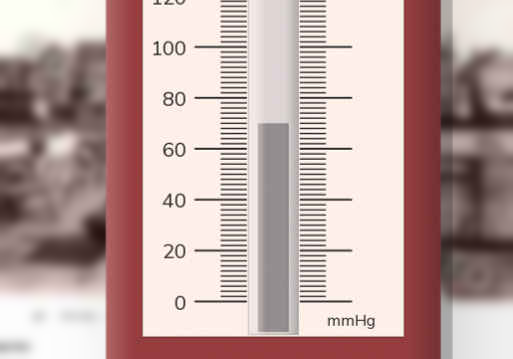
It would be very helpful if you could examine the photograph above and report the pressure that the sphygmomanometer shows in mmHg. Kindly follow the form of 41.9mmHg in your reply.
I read 70mmHg
